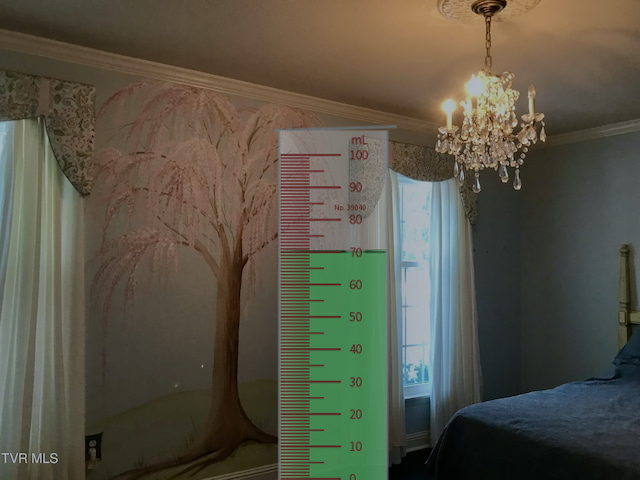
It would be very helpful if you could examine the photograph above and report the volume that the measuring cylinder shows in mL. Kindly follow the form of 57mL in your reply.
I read 70mL
